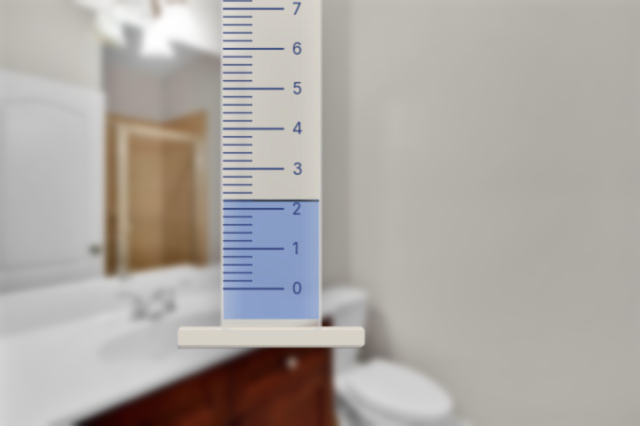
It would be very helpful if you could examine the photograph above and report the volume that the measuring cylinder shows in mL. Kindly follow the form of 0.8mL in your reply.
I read 2.2mL
